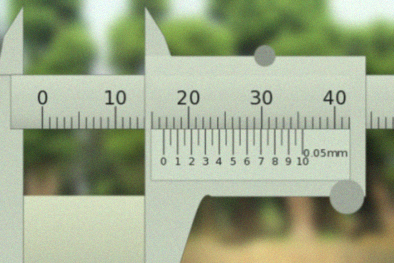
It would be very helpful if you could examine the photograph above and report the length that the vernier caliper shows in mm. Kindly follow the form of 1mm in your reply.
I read 16.6mm
